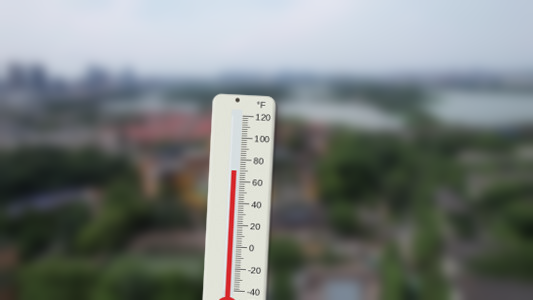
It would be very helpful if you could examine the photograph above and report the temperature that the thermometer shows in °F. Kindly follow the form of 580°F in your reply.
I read 70°F
